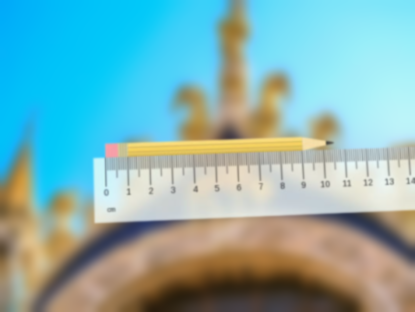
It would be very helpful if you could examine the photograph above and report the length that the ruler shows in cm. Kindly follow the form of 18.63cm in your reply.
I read 10.5cm
